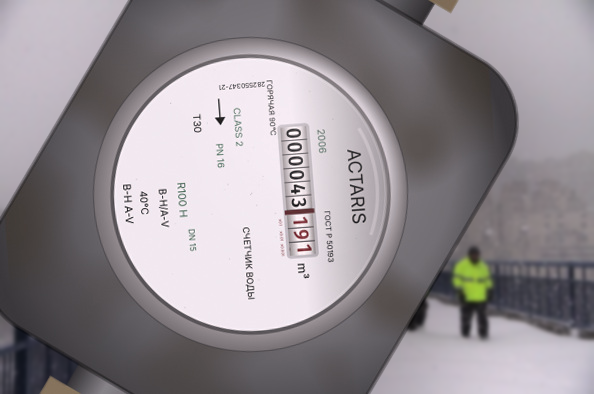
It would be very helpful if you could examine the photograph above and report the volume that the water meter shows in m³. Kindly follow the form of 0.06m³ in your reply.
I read 43.191m³
